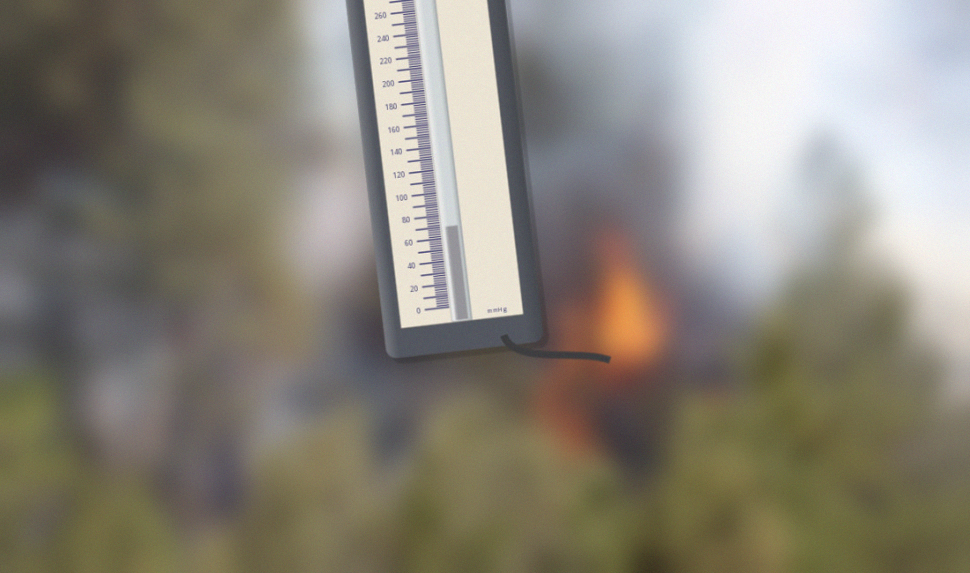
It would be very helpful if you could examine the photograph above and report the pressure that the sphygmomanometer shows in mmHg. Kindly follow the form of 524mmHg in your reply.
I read 70mmHg
